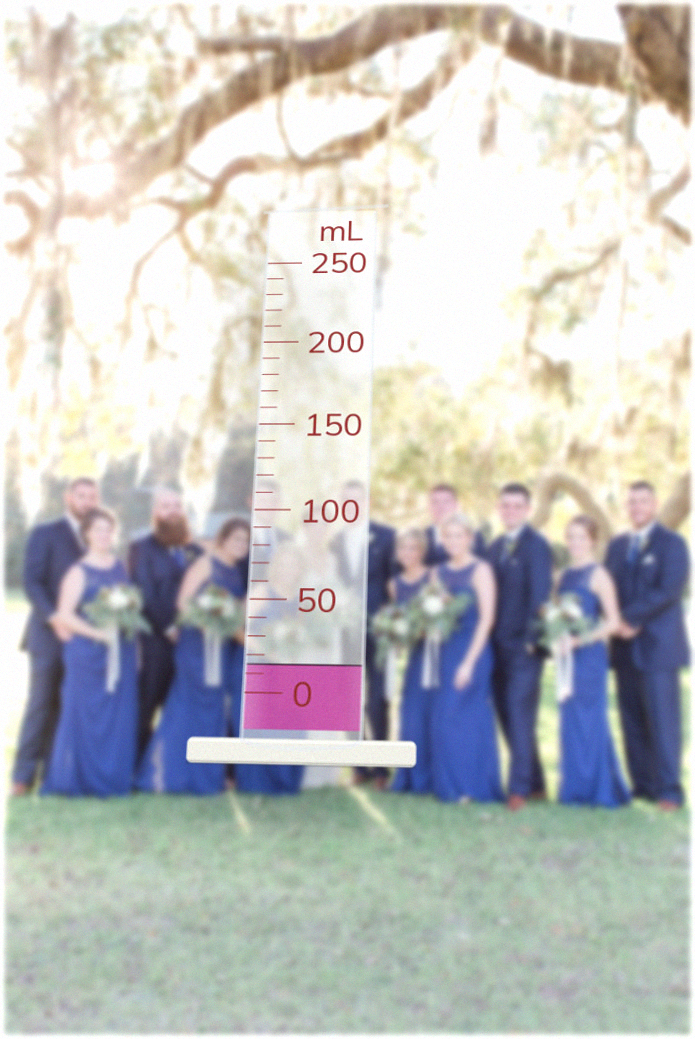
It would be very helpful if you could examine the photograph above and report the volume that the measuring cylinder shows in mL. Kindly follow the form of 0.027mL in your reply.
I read 15mL
